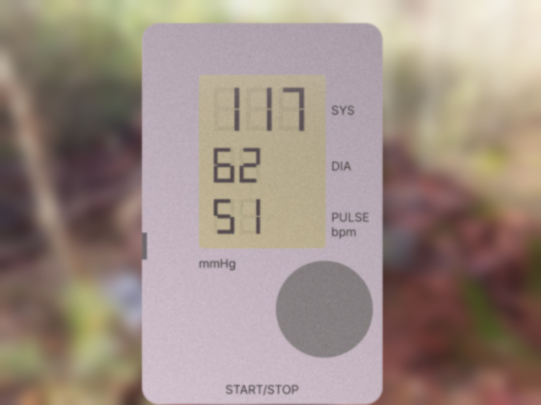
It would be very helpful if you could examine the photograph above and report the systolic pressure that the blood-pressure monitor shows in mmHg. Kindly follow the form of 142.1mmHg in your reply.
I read 117mmHg
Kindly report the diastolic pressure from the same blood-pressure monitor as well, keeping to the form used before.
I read 62mmHg
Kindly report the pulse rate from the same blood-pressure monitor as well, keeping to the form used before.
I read 51bpm
